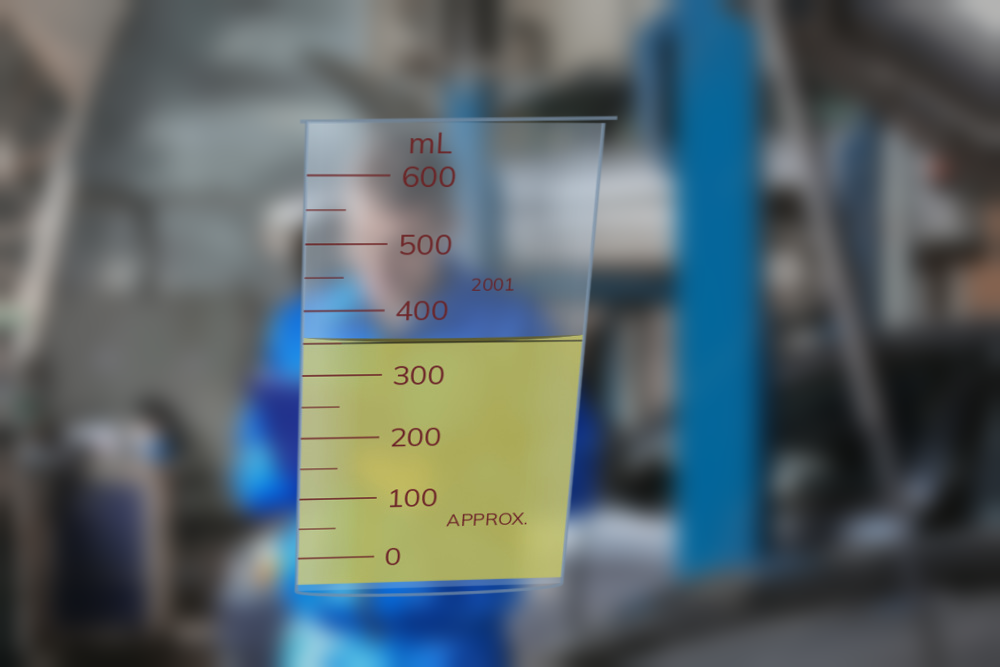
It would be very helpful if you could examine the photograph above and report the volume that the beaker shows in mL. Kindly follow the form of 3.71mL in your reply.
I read 350mL
